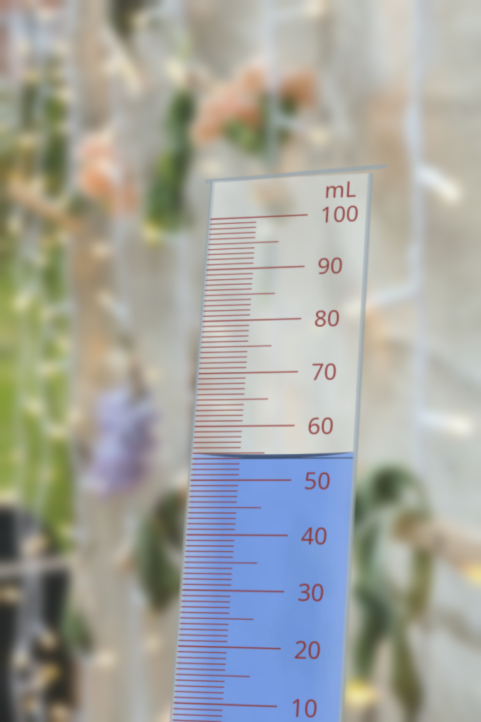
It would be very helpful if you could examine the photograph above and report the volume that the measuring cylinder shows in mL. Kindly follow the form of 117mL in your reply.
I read 54mL
